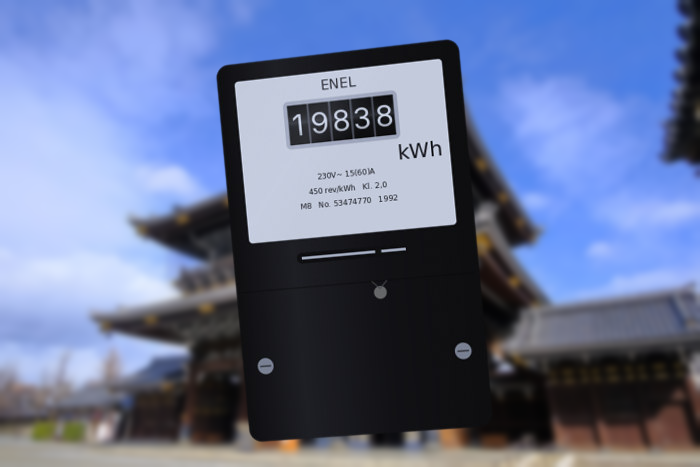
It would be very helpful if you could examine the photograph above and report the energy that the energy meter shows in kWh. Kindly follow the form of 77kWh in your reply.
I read 19838kWh
